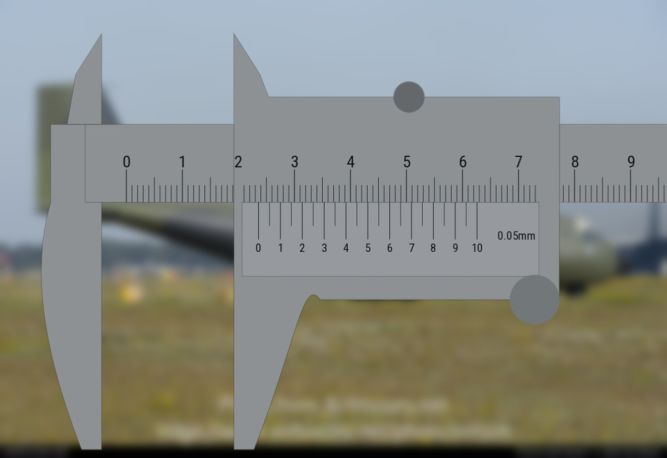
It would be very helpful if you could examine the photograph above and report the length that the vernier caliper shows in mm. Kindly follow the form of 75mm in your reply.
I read 23.6mm
